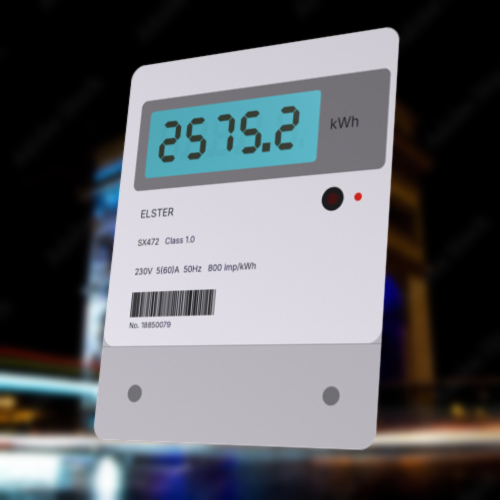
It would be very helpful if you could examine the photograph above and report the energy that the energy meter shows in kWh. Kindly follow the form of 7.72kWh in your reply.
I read 2575.2kWh
